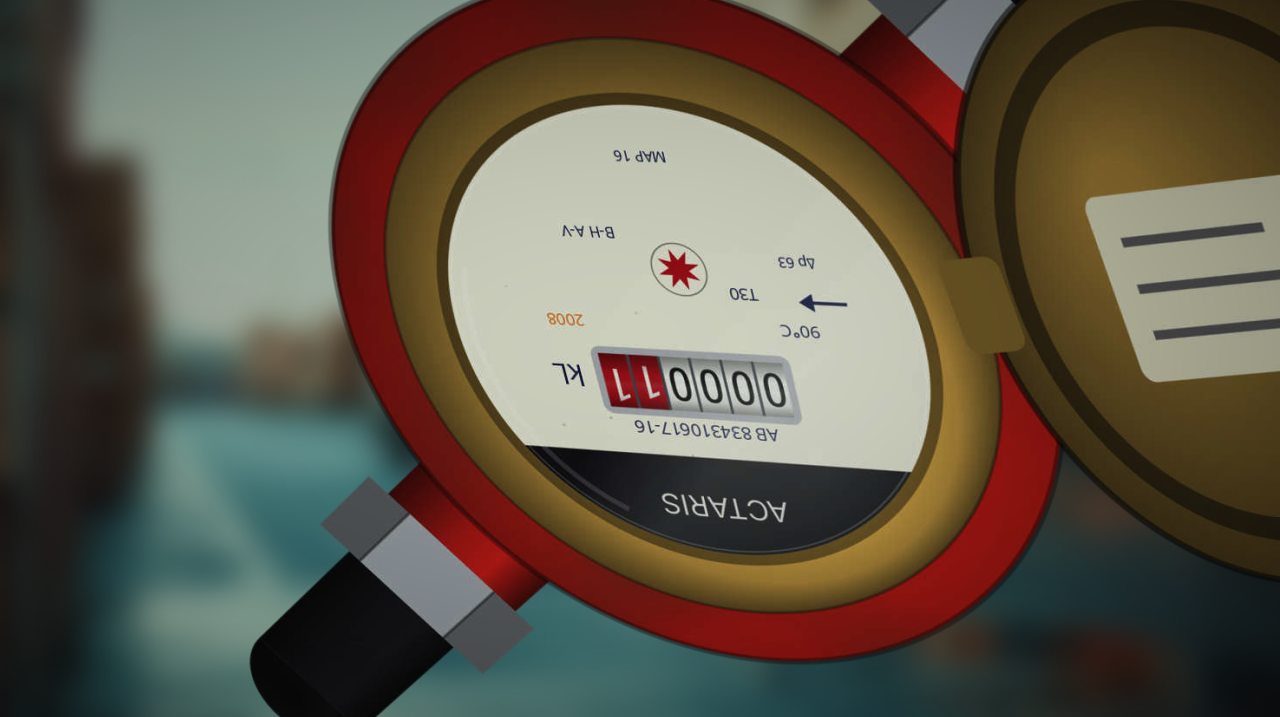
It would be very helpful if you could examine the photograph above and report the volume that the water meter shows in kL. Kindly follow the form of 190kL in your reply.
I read 0.11kL
